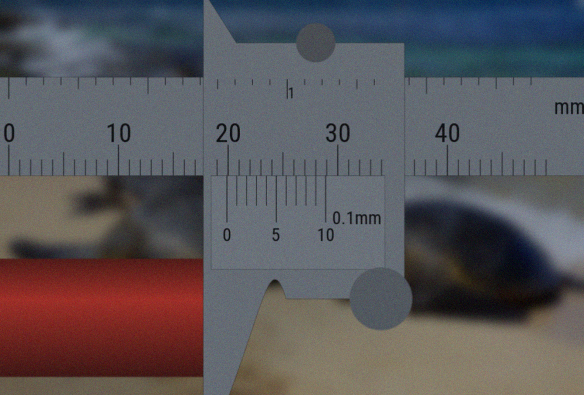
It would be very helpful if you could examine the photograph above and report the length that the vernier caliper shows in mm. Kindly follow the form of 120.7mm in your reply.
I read 19.9mm
